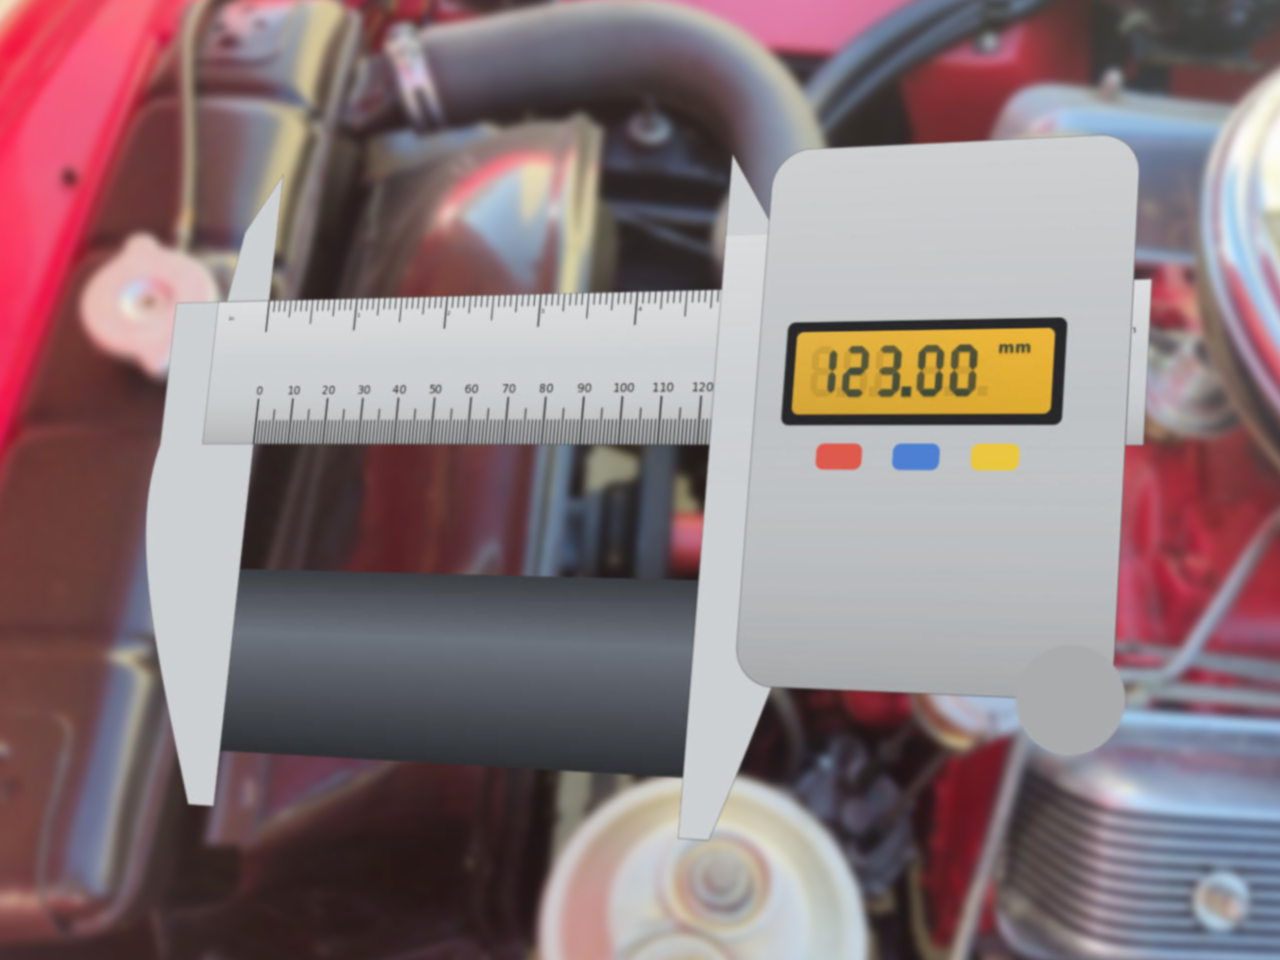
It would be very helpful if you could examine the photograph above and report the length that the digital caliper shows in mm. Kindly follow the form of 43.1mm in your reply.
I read 123.00mm
